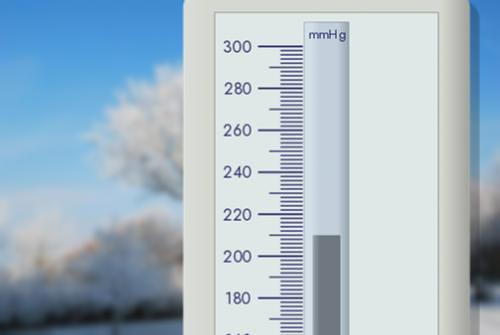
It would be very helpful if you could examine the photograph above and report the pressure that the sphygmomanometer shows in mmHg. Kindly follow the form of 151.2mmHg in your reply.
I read 210mmHg
